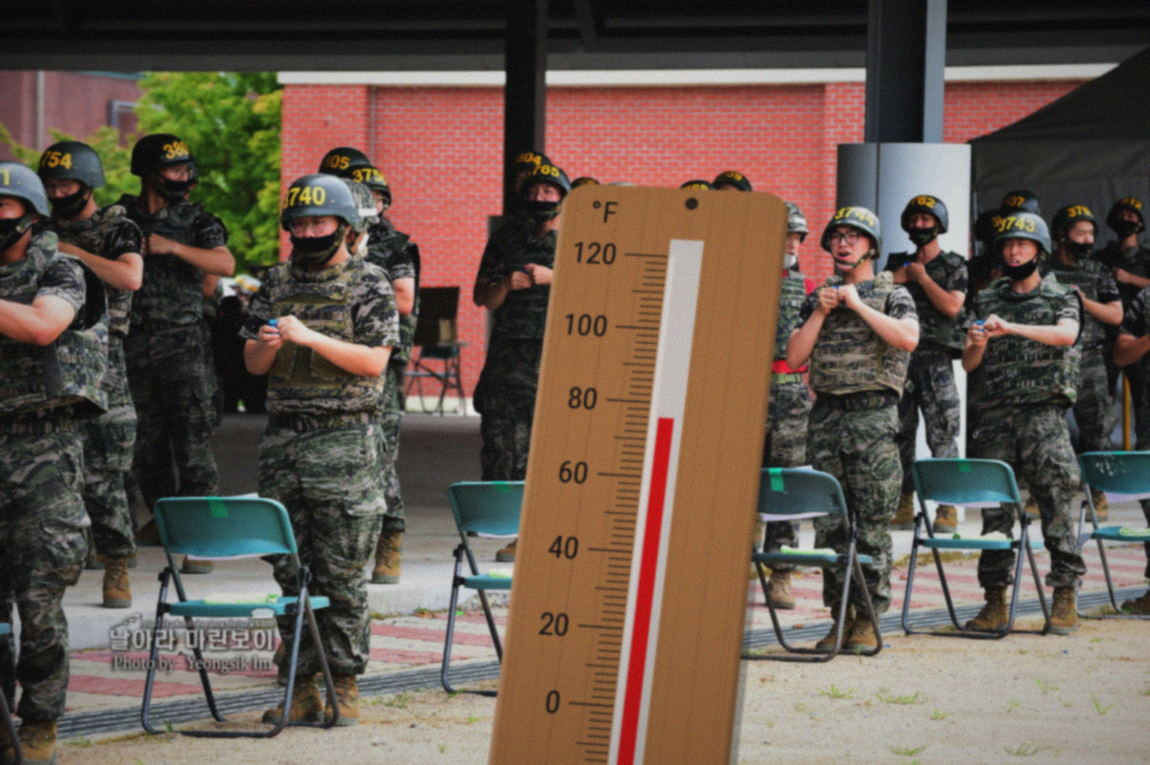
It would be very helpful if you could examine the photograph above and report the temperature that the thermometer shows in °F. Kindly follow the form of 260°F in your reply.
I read 76°F
